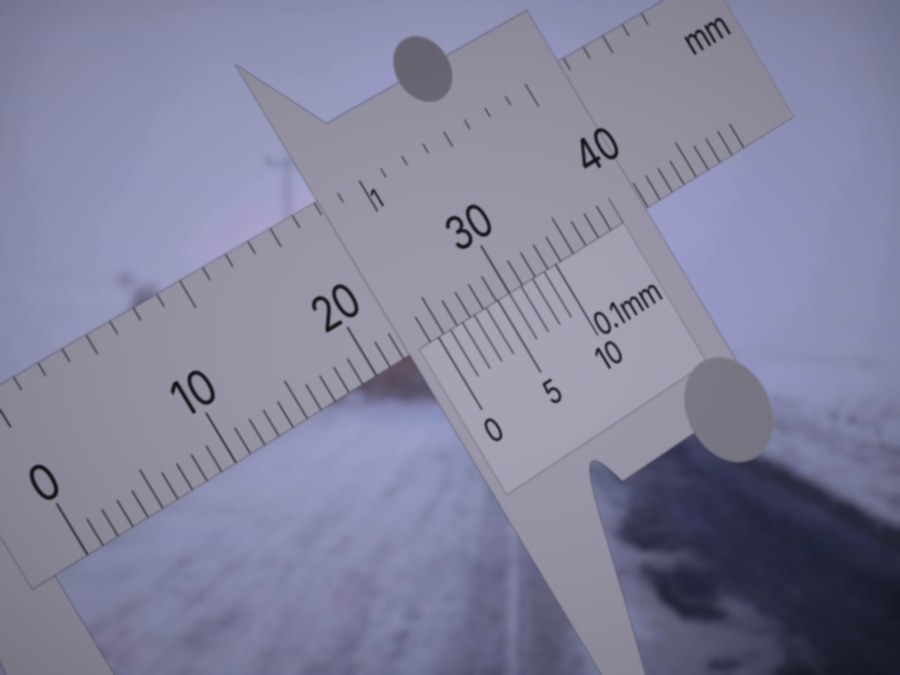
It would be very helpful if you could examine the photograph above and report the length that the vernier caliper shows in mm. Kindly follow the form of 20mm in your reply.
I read 24.6mm
